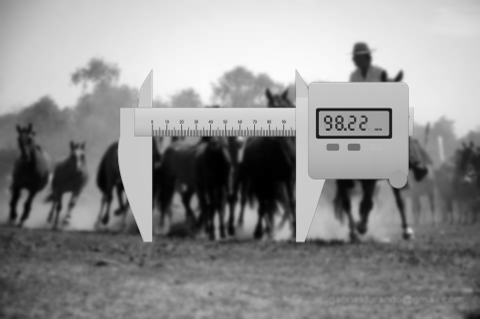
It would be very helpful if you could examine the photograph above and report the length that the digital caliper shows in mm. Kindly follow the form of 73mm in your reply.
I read 98.22mm
